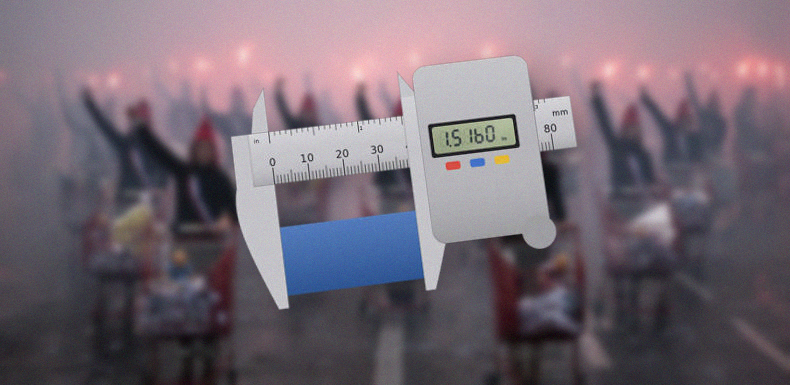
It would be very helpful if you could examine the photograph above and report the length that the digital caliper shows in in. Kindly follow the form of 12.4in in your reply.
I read 1.5160in
